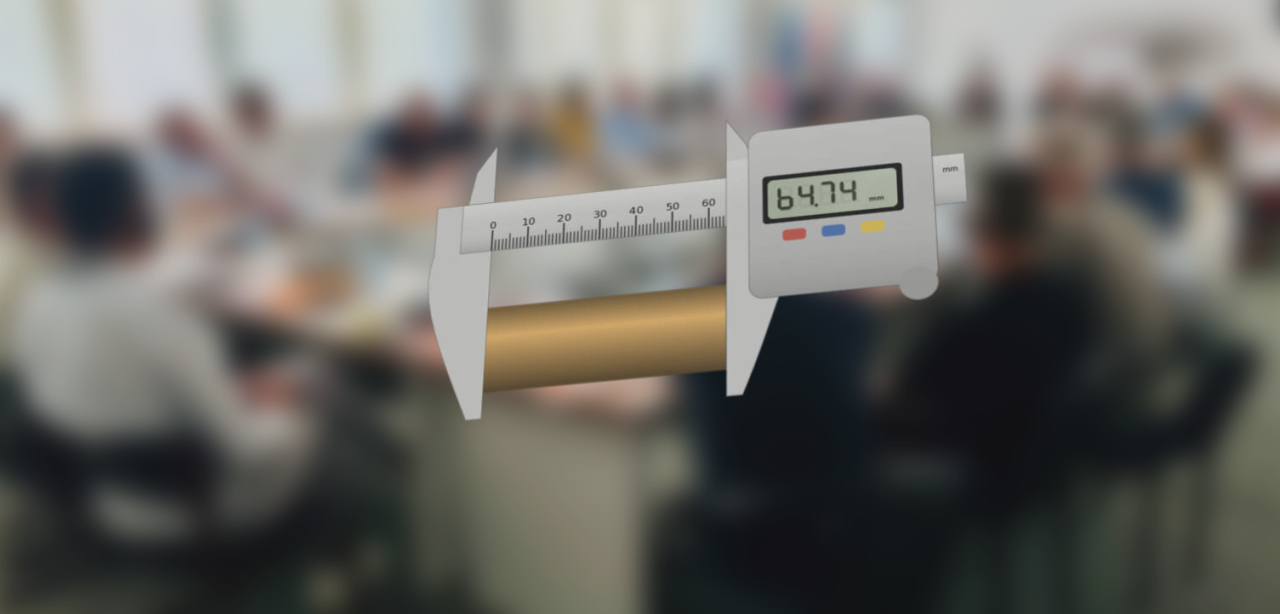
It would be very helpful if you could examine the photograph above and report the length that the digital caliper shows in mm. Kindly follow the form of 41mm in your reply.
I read 64.74mm
